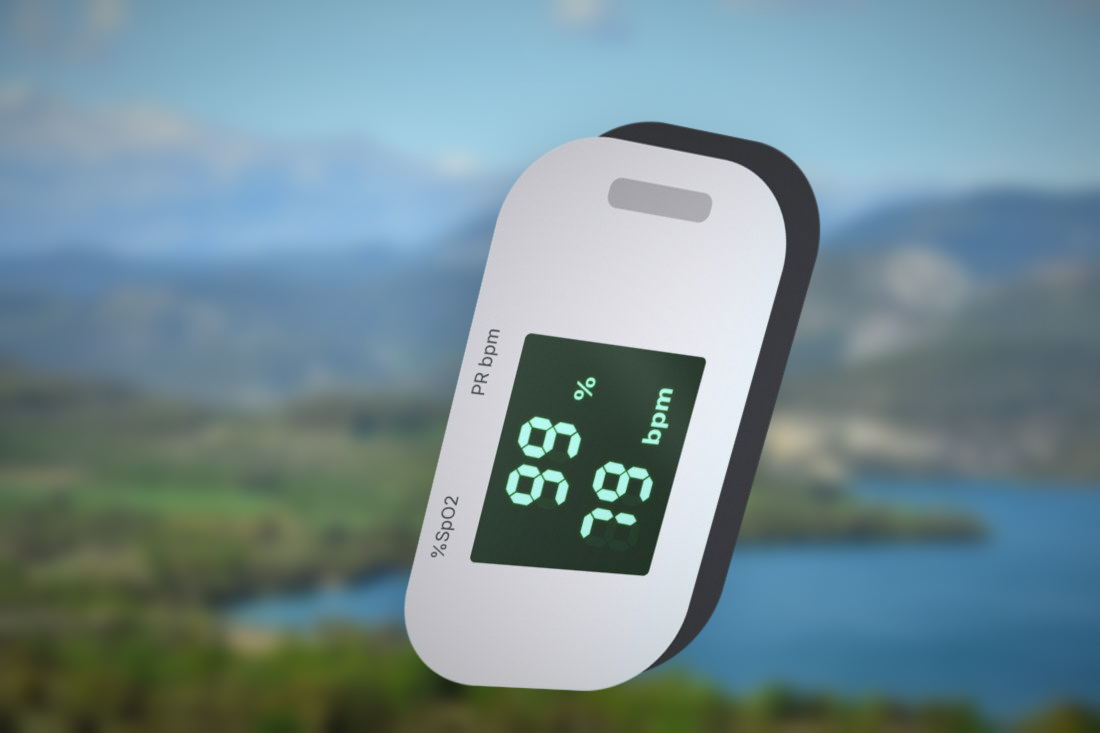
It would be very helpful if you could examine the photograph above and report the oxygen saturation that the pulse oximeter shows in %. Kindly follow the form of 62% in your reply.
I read 99%
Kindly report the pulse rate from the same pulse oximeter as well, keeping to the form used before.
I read 79bpm
